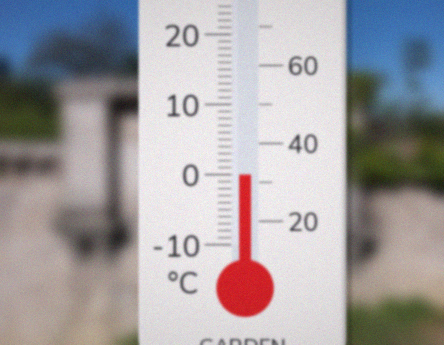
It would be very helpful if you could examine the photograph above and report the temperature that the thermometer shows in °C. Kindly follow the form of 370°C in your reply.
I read 0°C
